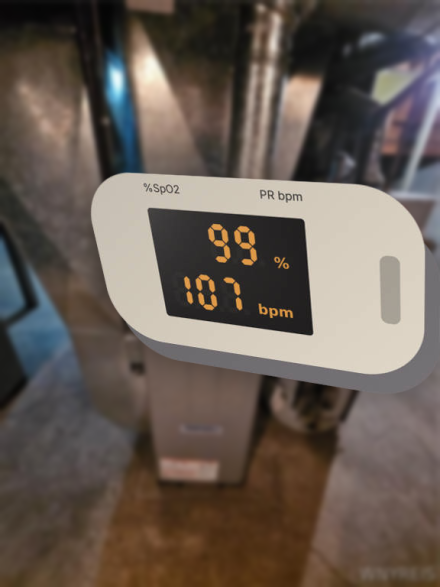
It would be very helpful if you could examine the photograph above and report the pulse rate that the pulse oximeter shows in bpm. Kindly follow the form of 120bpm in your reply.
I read 107bpm
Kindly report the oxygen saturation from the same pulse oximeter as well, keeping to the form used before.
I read 99%
